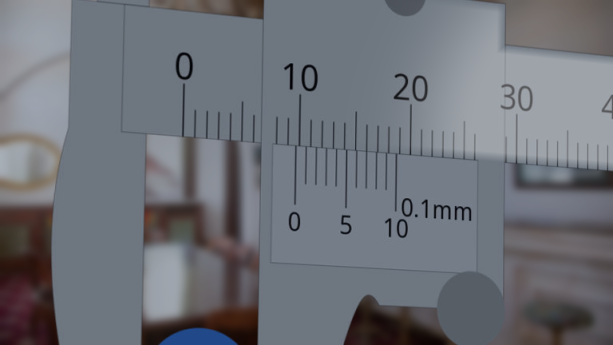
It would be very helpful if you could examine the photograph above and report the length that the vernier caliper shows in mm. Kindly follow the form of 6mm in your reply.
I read 9.7mm
